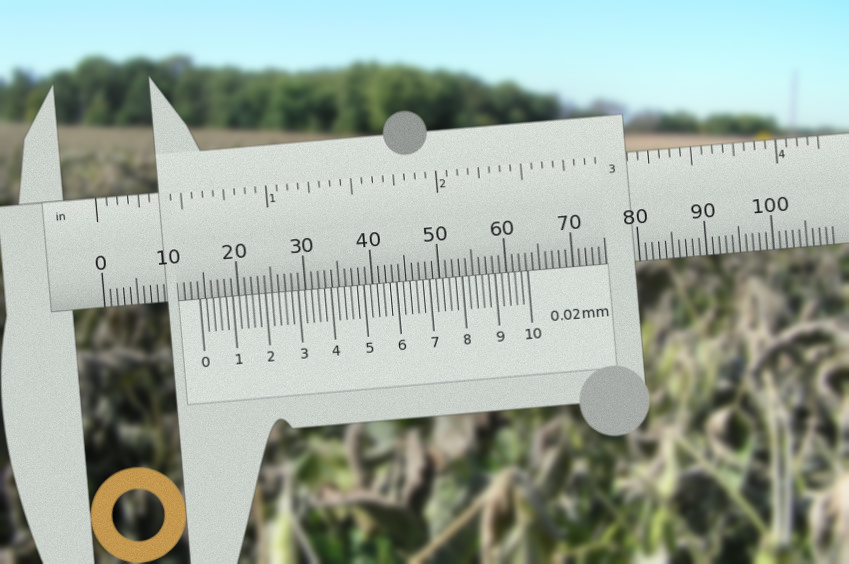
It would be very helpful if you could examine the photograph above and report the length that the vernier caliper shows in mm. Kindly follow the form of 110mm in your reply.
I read 14.2mm
